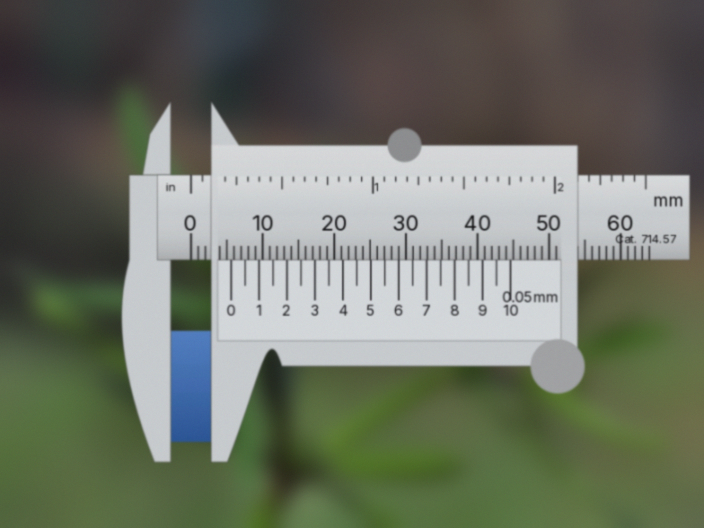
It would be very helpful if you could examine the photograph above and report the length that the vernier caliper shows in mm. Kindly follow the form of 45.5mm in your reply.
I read 5.6mm
